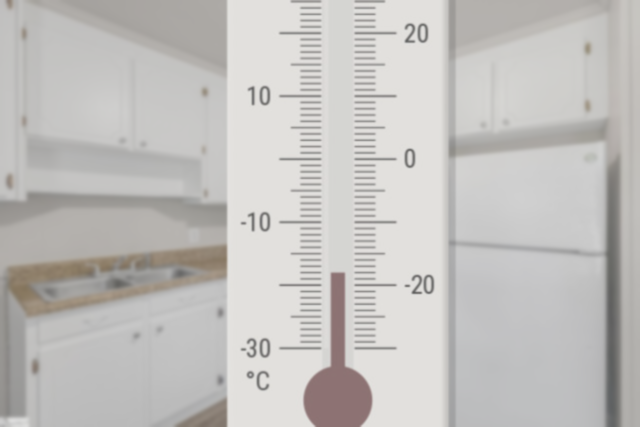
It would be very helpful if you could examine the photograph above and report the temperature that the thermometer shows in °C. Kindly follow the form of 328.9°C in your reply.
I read -18°C
